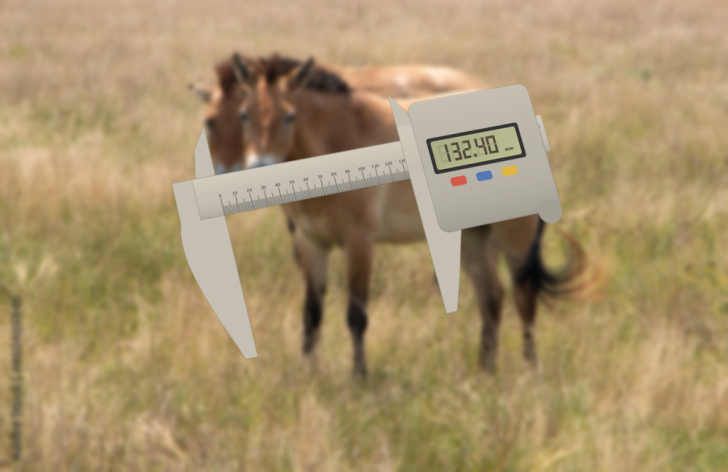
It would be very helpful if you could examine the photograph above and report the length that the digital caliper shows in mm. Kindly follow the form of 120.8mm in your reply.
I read 132.40mm
